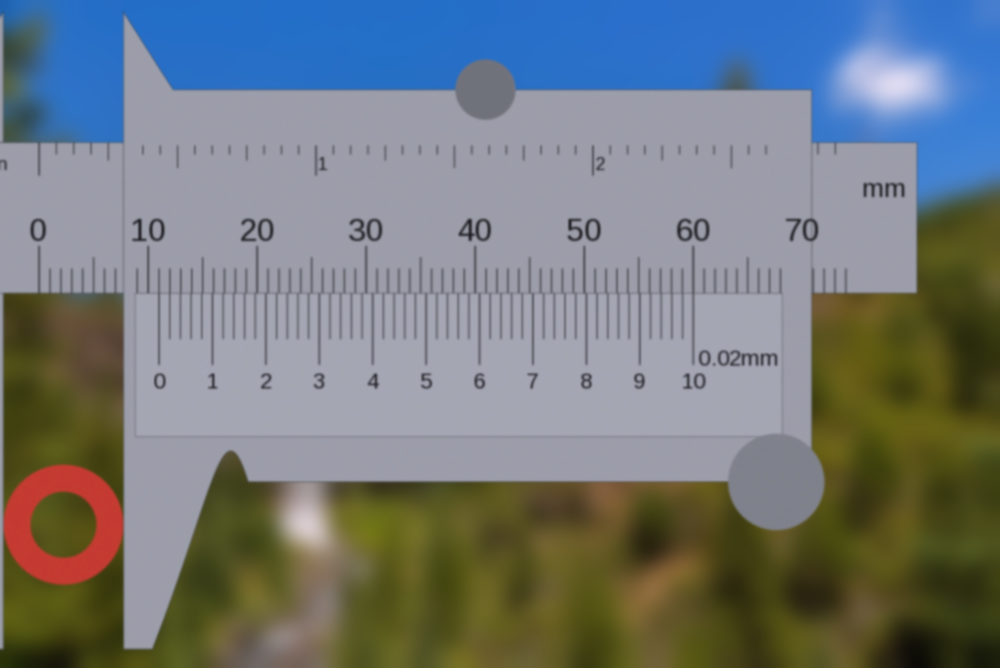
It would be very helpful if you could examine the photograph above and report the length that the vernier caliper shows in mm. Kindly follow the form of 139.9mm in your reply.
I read 11.0mm
